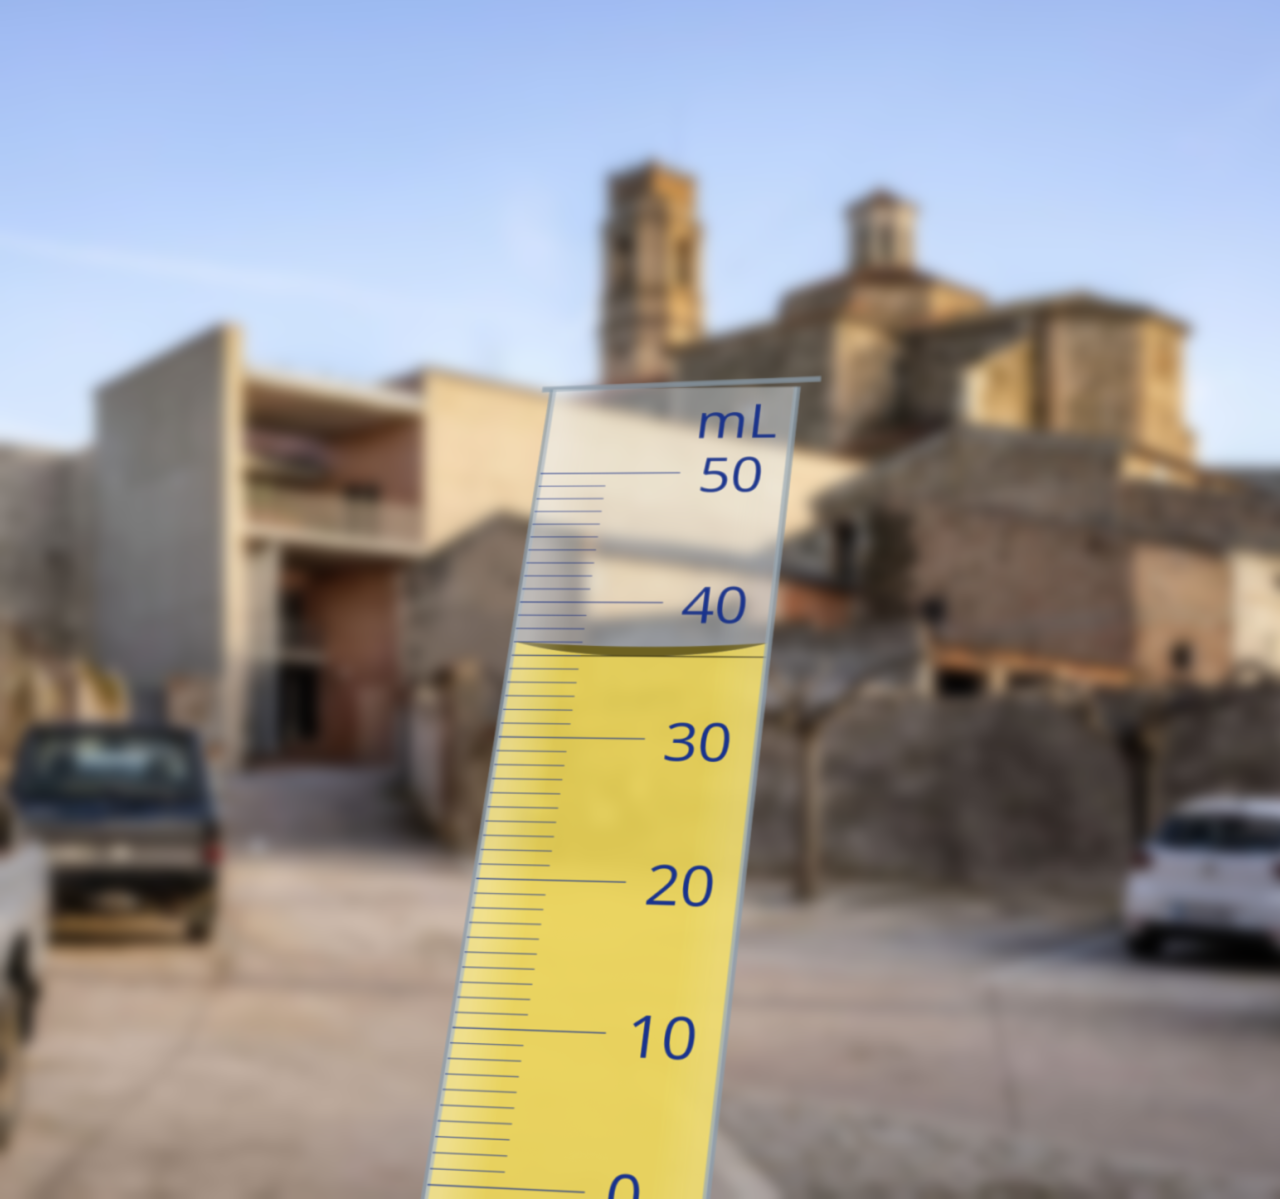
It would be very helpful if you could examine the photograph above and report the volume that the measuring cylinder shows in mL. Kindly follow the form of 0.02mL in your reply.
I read 36mL
